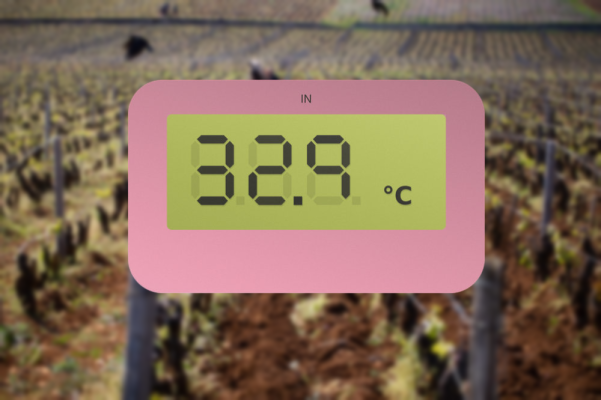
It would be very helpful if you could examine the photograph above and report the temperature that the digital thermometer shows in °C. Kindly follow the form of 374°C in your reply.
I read 32.9°C
